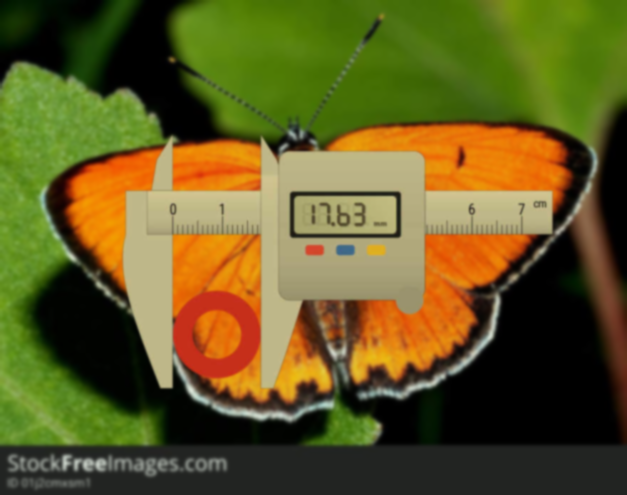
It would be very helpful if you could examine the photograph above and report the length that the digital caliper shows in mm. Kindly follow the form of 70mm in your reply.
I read 17.63mm
